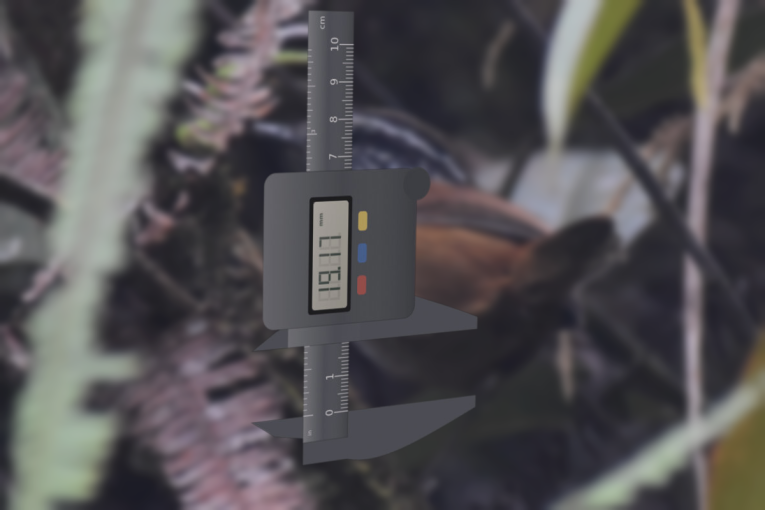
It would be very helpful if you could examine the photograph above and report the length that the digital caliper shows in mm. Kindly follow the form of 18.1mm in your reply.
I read 19.17mm
